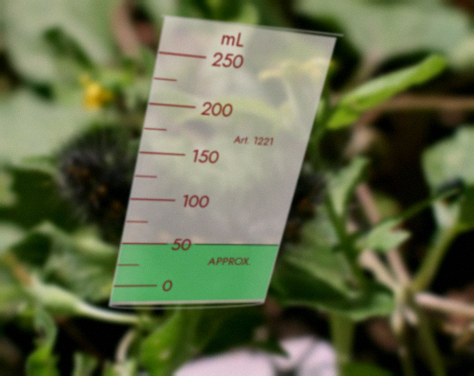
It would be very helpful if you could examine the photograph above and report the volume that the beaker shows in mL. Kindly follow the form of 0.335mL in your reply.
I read 50mL
